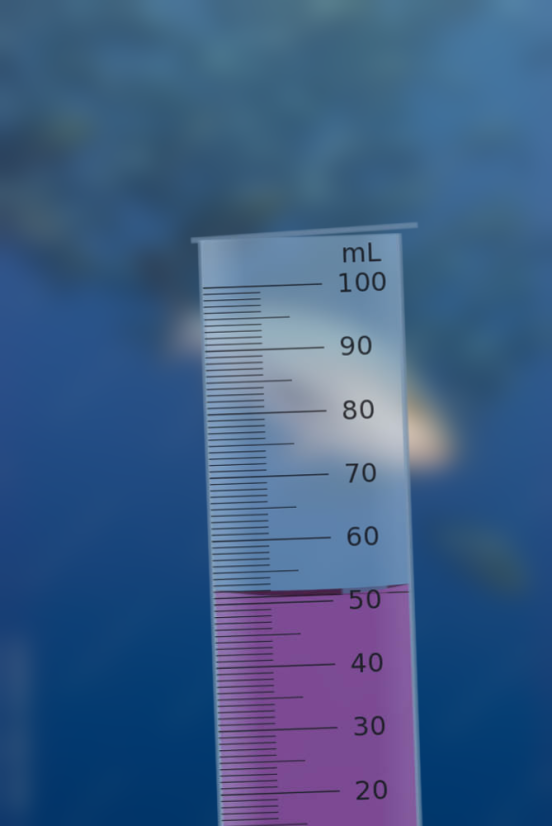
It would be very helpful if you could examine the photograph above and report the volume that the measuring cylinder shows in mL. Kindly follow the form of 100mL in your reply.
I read 51mL
